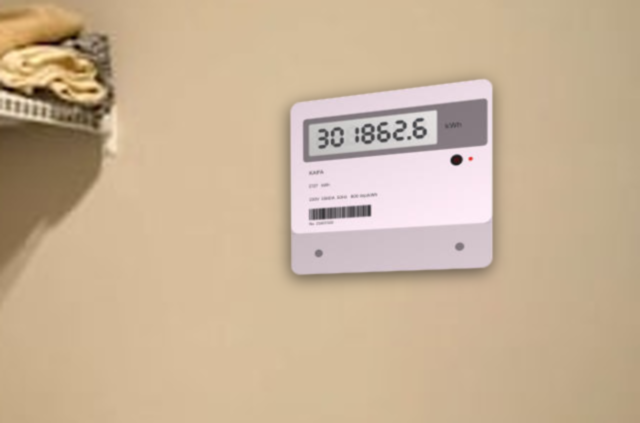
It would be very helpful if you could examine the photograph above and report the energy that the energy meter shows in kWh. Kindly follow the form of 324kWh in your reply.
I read 301862.6kWh
